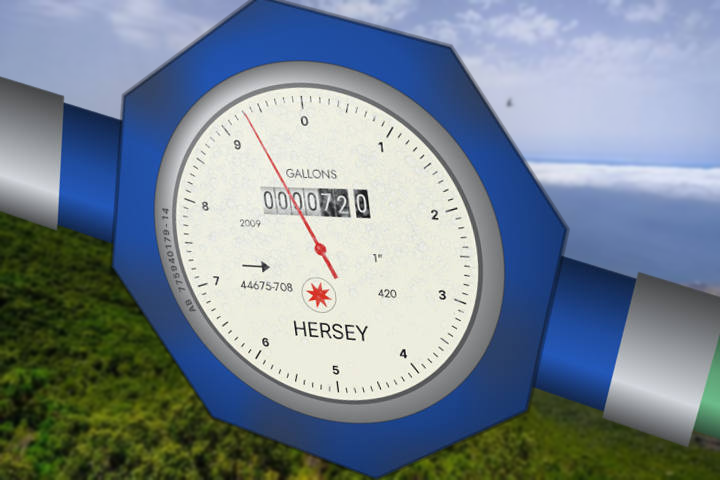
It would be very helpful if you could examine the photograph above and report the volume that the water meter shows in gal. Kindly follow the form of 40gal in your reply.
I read 719.3gal
